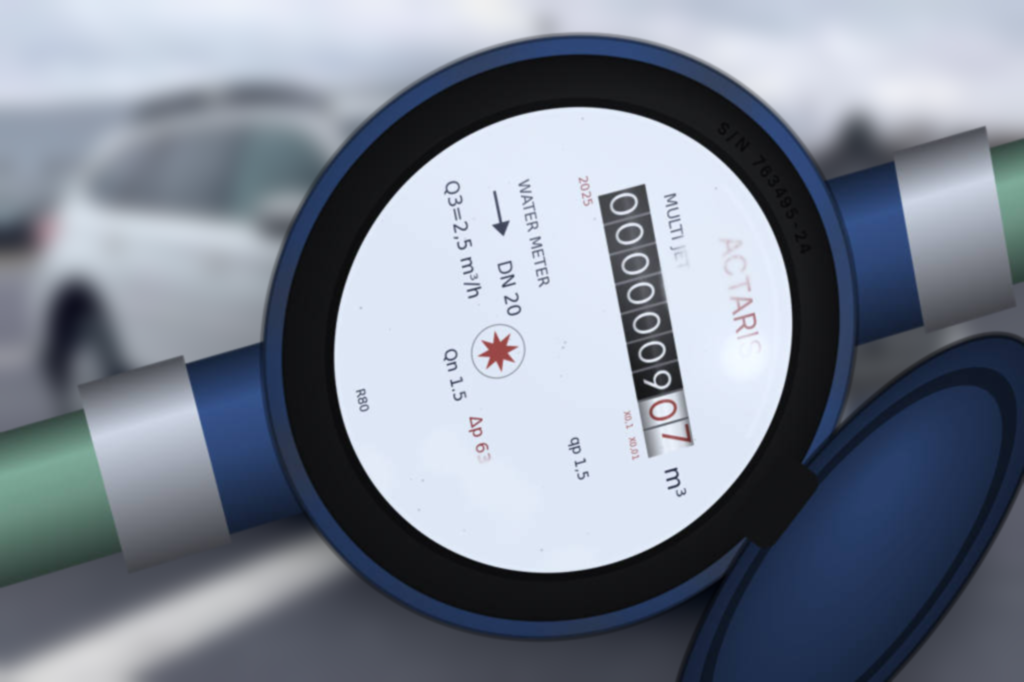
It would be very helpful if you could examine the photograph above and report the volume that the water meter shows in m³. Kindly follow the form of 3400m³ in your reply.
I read 9.07m³
